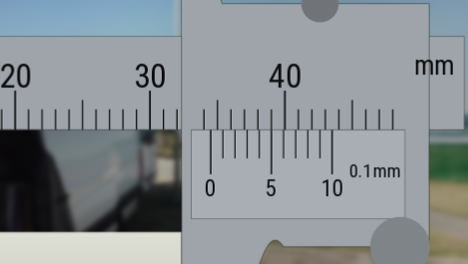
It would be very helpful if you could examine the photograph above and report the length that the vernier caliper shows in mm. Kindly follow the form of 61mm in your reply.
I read 34.5mm
